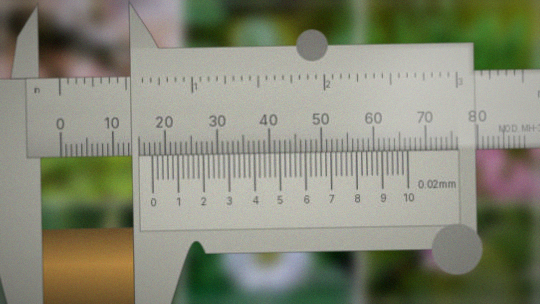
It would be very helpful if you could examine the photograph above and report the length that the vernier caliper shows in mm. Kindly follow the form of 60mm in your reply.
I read 17.5mm
